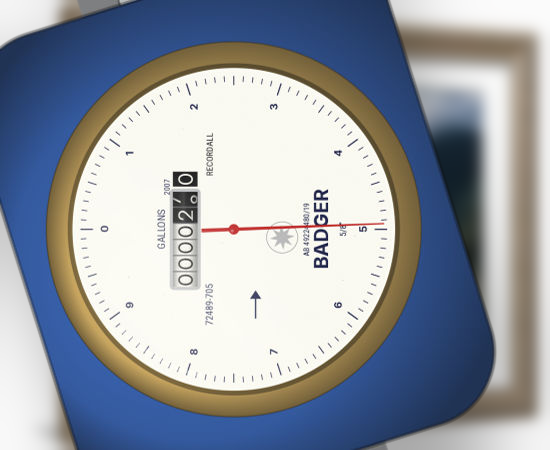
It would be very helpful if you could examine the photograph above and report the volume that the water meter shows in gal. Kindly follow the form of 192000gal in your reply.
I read 274.9gal
